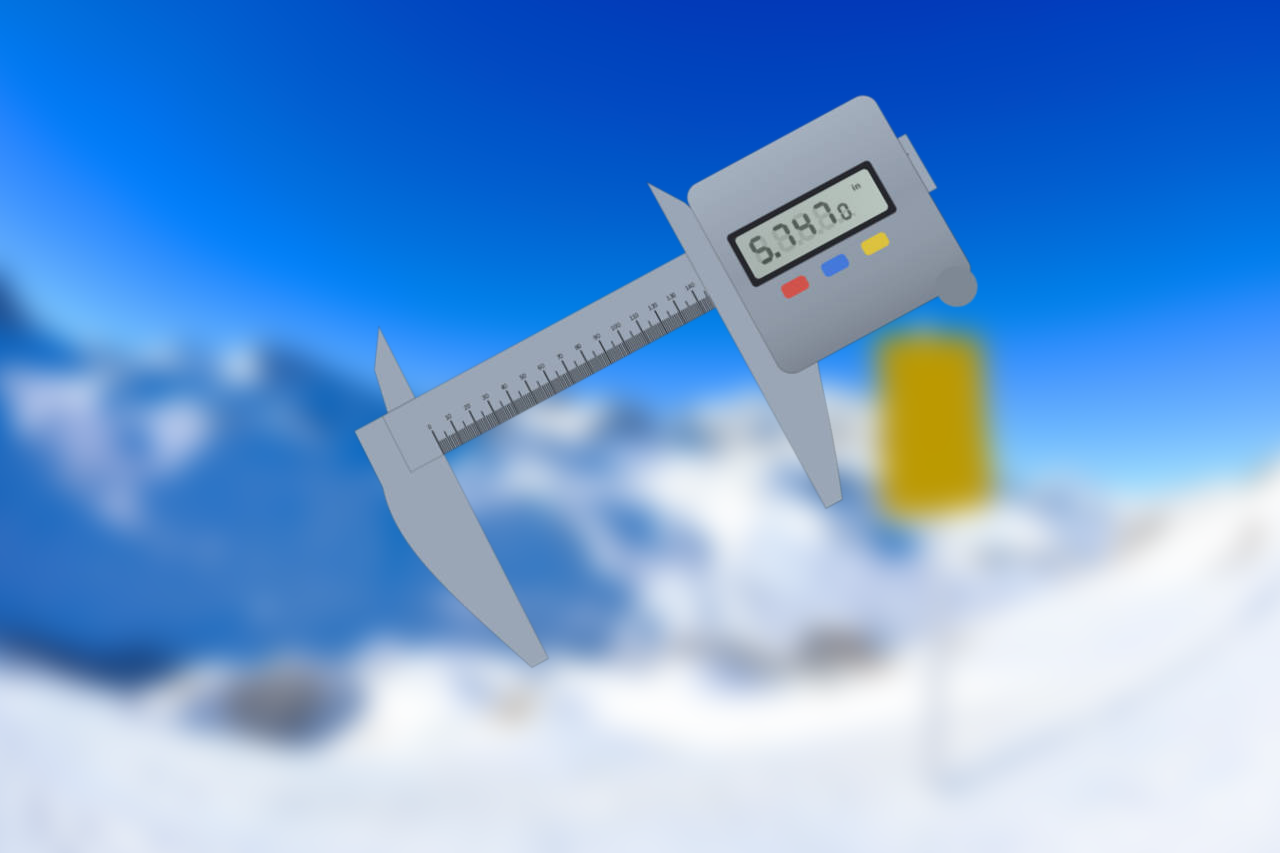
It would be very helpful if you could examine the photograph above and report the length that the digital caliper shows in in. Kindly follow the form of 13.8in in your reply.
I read 5.7470in
